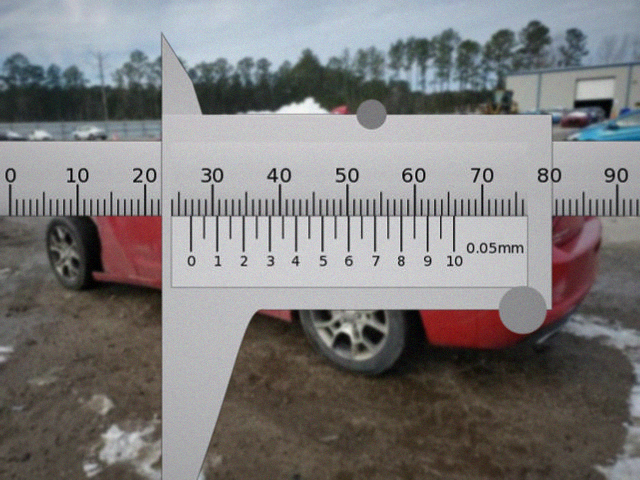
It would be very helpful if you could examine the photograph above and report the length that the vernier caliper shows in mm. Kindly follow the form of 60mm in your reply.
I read 26.8mm
